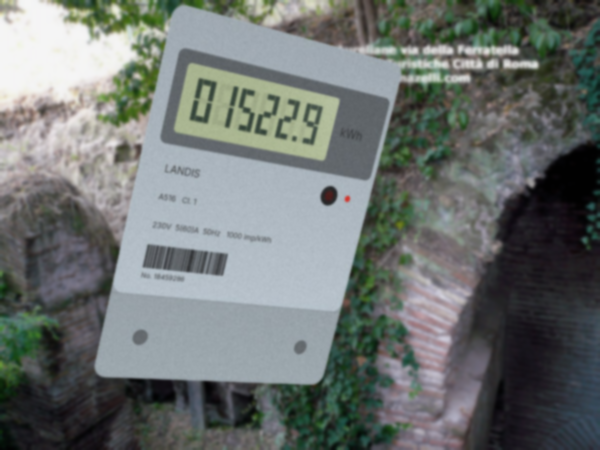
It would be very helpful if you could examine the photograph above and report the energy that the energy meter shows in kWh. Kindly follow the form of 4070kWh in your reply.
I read 1522.9kWh
